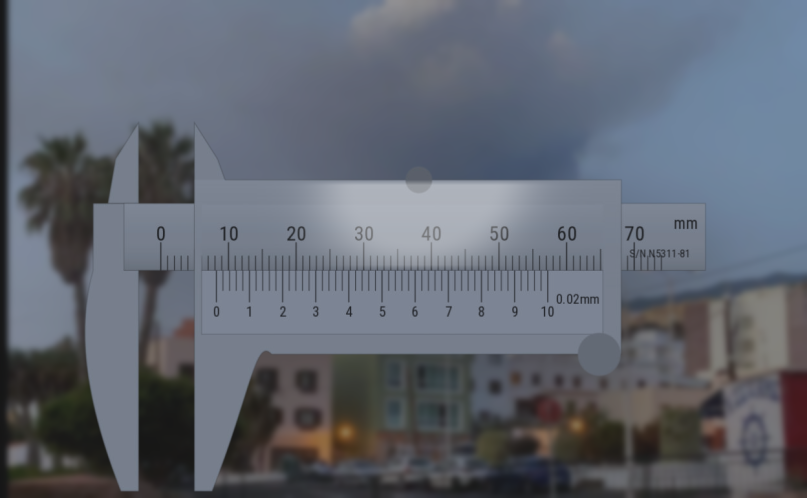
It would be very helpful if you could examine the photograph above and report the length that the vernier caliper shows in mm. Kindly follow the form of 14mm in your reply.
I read 8.2mm
